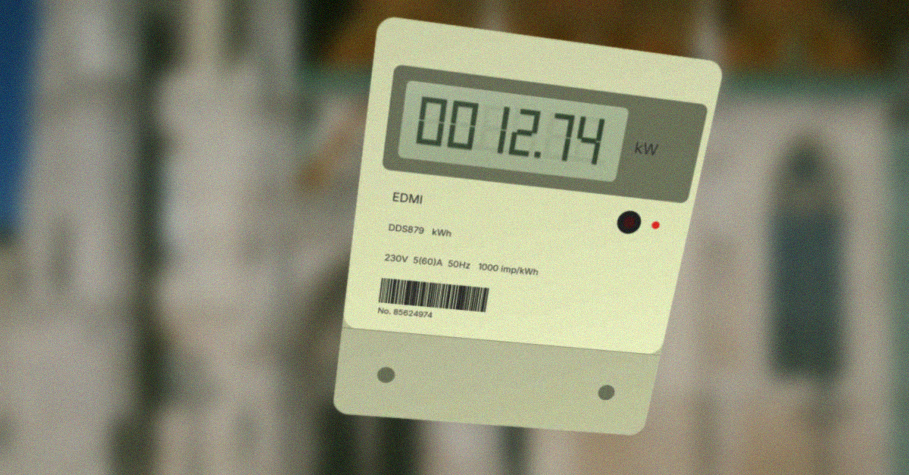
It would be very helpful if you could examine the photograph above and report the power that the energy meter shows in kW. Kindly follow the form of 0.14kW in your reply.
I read 12.74kW
